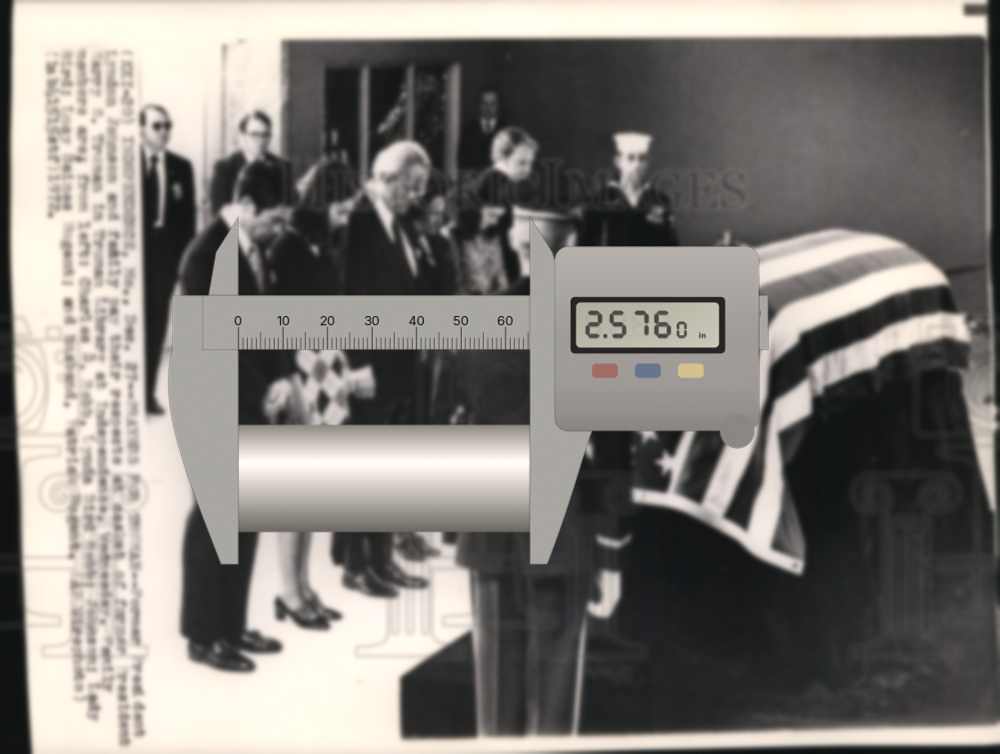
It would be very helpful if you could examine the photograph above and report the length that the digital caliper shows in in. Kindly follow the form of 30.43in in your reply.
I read 2.5760in
